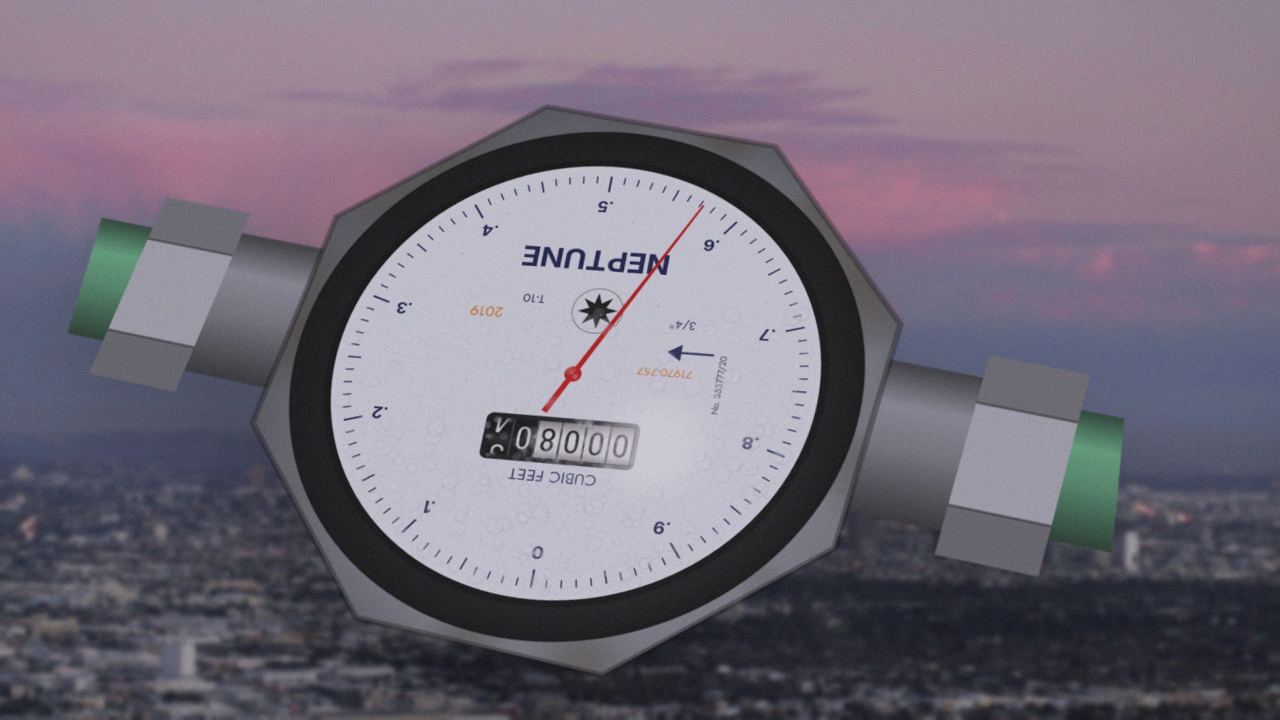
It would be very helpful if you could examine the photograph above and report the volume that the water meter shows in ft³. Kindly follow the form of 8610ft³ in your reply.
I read 803.57ft³
